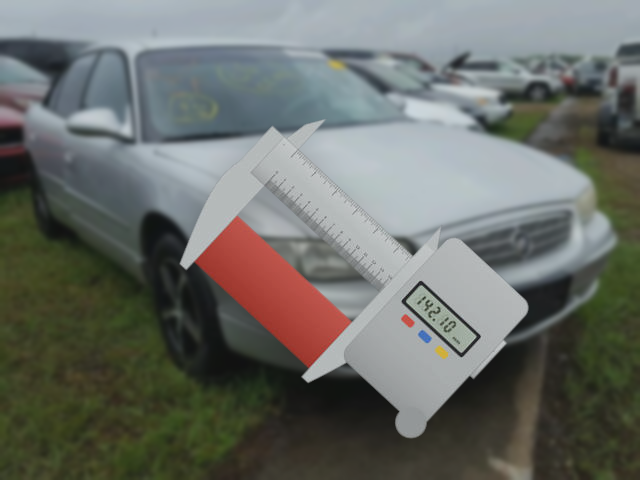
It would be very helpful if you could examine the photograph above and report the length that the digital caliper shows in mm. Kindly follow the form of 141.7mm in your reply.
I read 142.10mm
